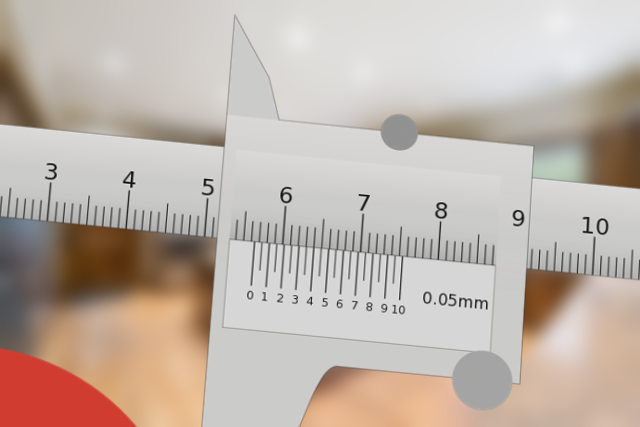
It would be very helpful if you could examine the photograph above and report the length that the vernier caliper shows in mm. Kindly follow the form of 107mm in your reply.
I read 56.4mm
